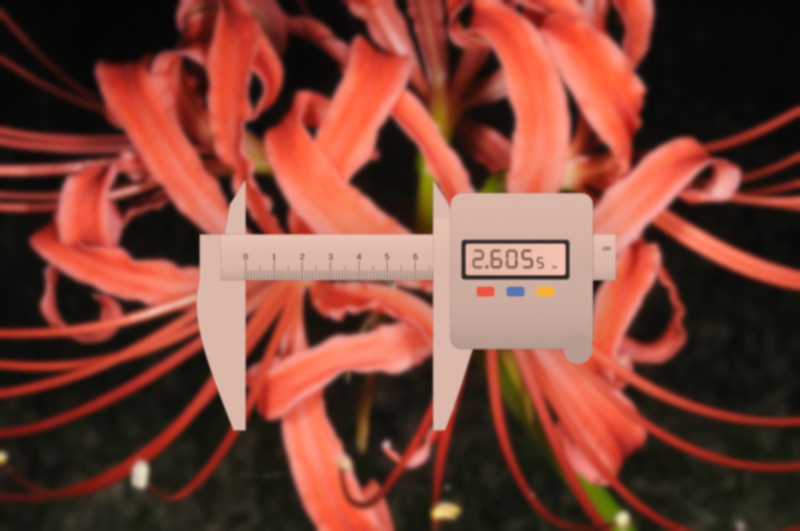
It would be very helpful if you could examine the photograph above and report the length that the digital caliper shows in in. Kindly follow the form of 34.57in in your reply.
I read 2.6055in
